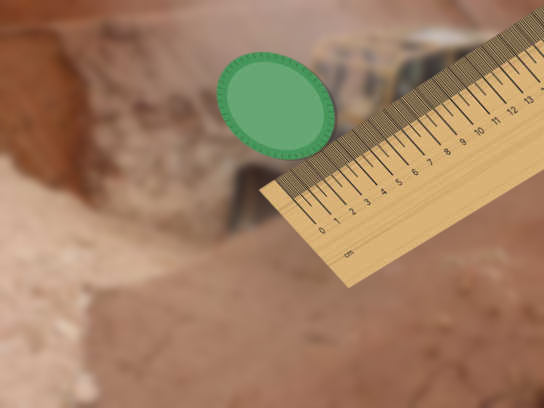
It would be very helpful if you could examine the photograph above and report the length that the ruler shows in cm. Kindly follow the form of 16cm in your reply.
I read 5.5cm
